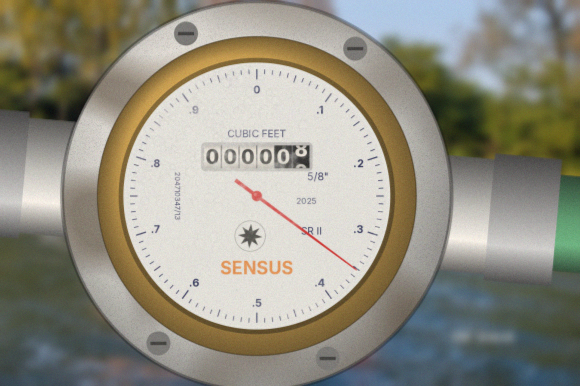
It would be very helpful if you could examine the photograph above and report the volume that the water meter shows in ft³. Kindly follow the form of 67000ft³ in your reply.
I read 8.35ft³
